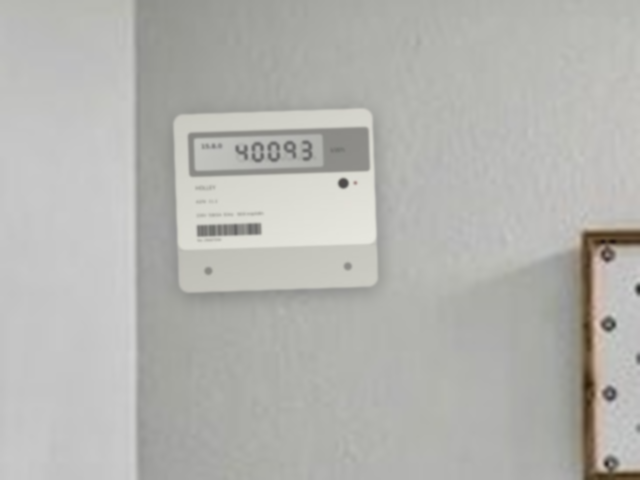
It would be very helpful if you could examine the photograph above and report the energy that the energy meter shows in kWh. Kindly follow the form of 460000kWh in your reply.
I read 40093kWh
